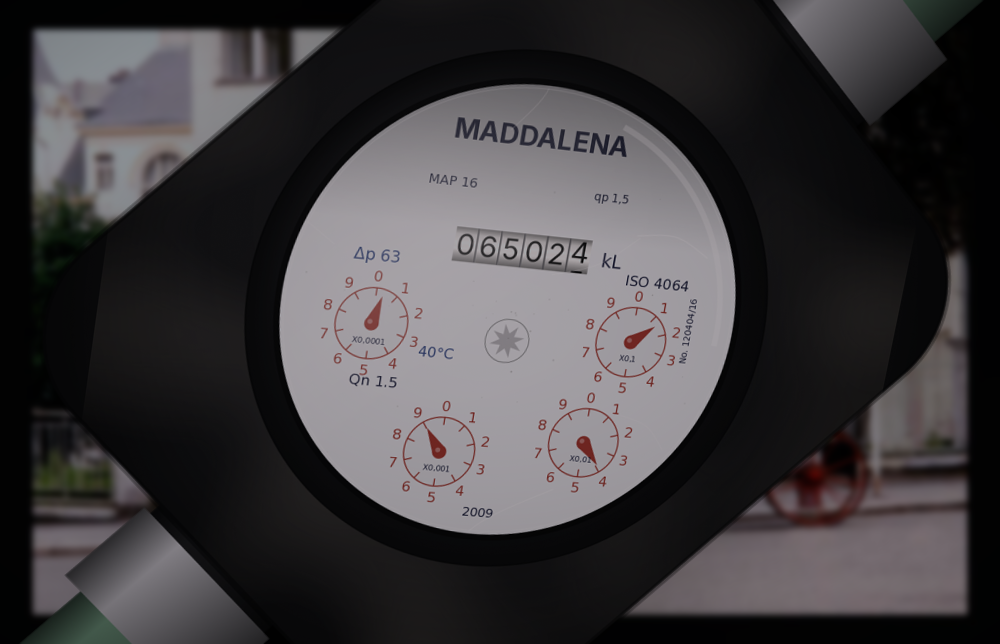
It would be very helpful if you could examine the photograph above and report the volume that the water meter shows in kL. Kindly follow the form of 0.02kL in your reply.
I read 65024.1390kL
